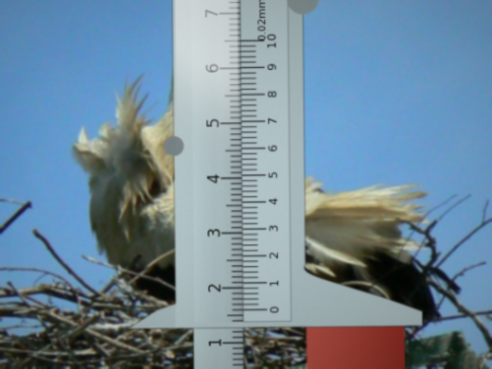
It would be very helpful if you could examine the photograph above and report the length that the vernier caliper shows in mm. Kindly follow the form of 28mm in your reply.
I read 16.0mm
